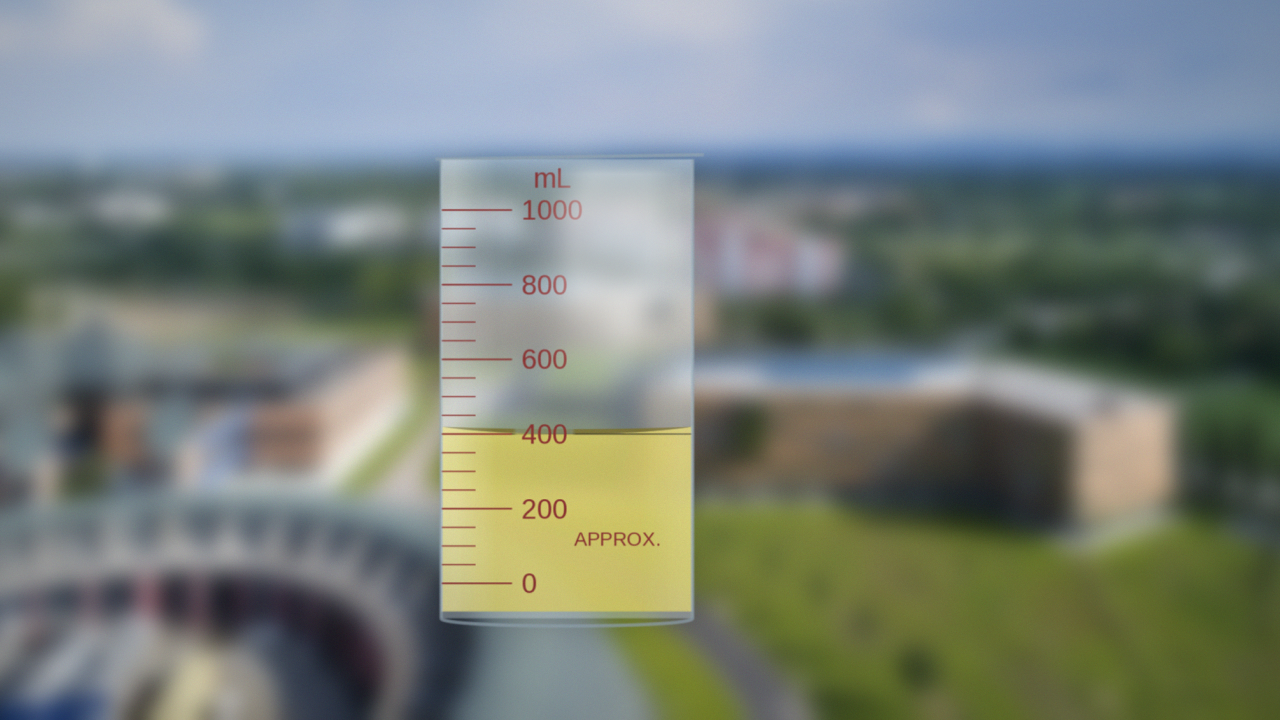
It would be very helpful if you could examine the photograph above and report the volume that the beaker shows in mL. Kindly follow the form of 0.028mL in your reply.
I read 400mL
